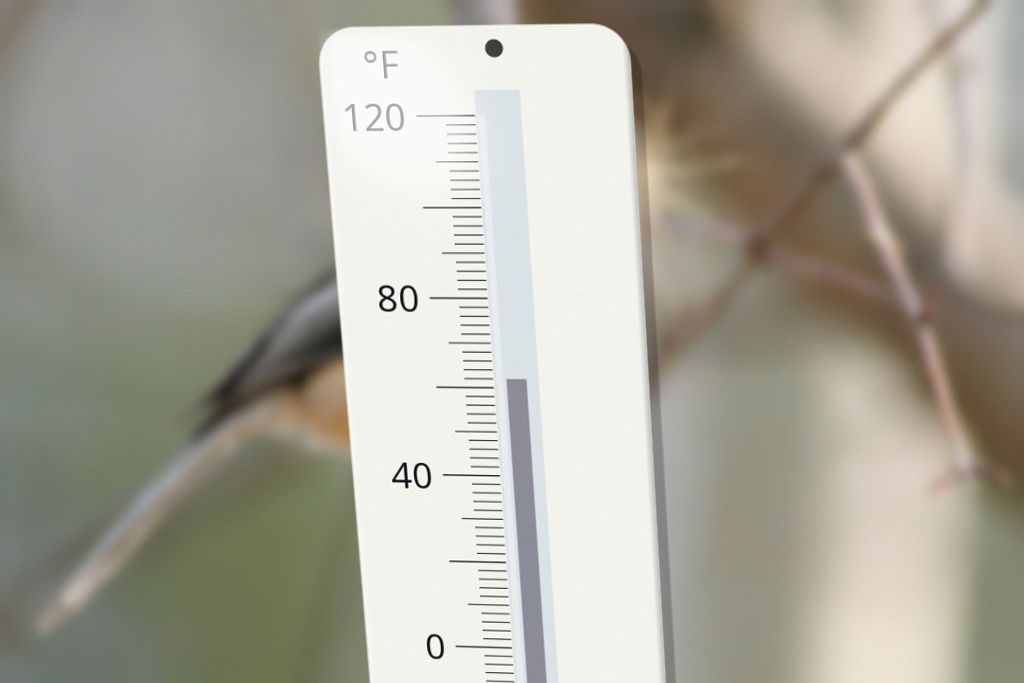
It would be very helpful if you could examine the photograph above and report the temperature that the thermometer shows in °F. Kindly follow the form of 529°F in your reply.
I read 62°F
